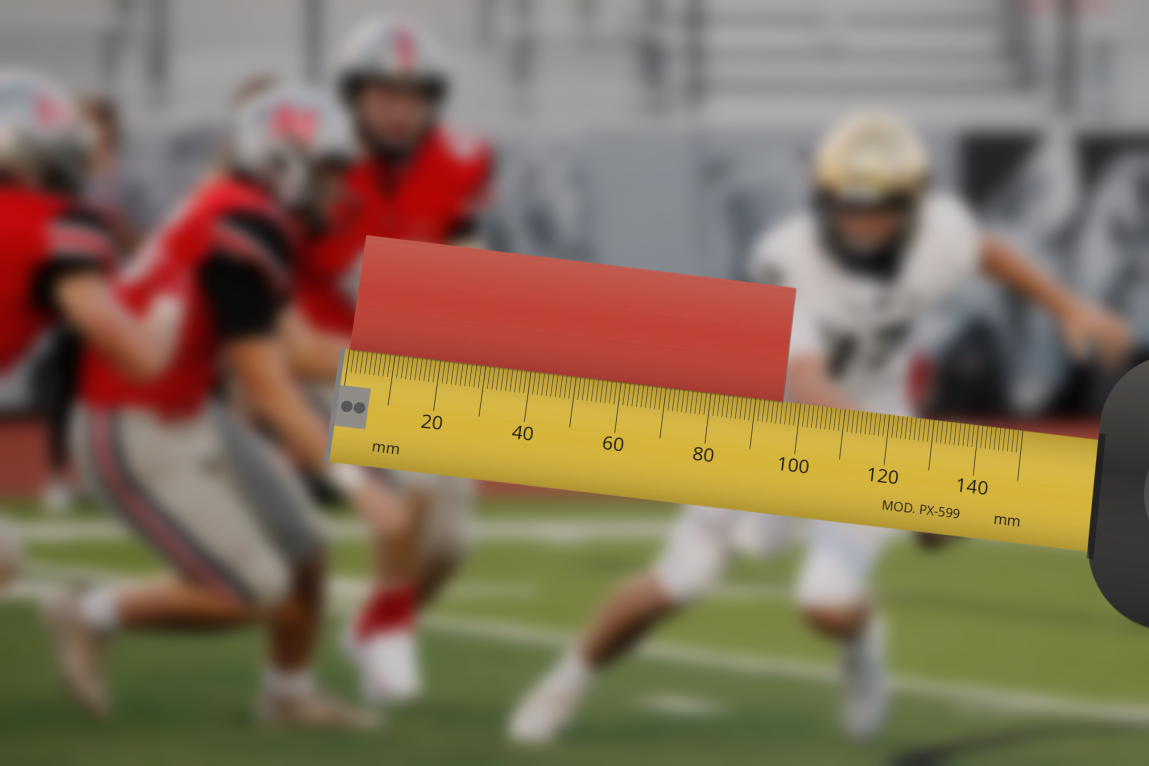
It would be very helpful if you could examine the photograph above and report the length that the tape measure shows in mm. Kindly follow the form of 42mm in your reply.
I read 96mm
